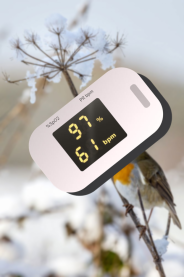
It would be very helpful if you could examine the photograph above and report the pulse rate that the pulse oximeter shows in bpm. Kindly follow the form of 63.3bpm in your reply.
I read 61bpm
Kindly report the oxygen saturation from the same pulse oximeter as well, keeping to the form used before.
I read 97%
